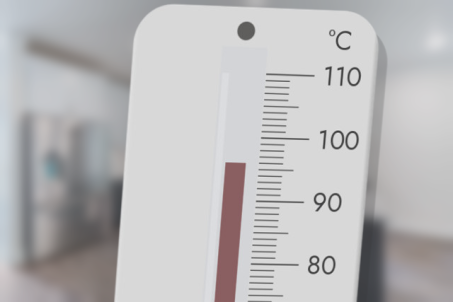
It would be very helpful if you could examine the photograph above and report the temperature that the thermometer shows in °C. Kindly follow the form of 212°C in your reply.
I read 96°C
